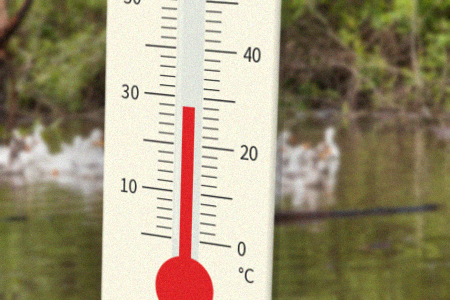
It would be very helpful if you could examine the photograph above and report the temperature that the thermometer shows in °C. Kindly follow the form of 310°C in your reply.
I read 28°C
